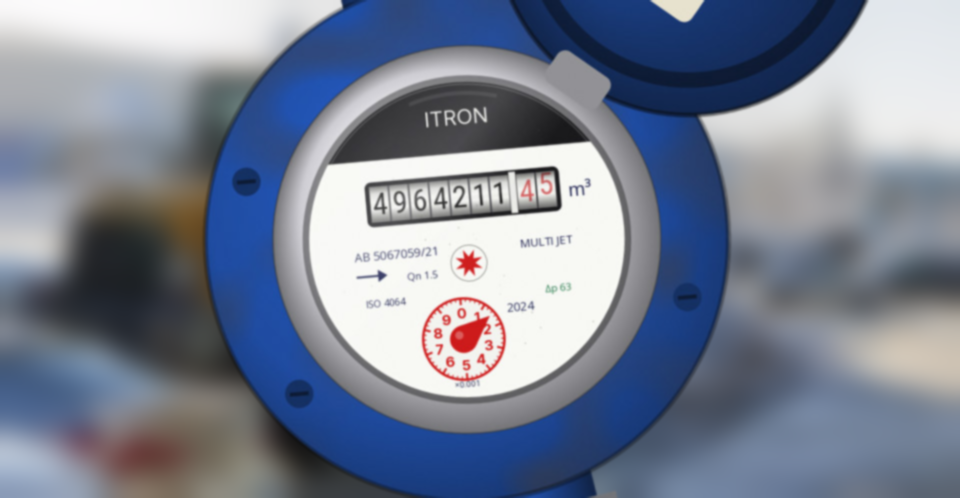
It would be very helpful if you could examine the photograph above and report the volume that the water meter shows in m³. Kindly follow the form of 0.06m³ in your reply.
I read 4964211.451m³
